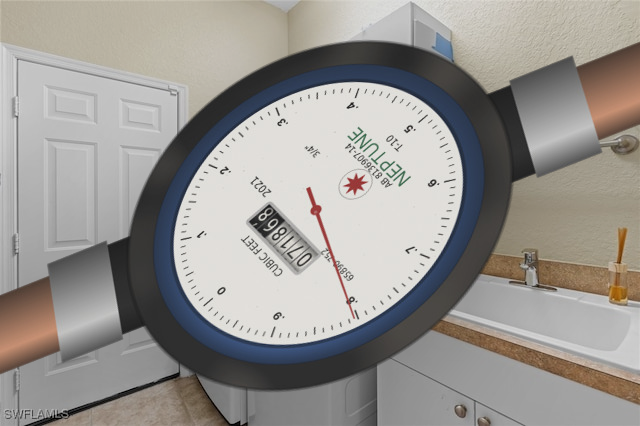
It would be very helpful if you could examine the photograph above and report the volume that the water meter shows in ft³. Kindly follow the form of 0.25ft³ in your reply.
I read 71867.80ft³
